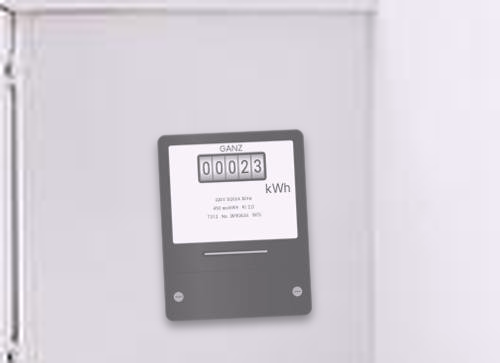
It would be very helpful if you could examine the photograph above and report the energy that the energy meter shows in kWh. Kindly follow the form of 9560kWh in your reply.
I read 23kWh
